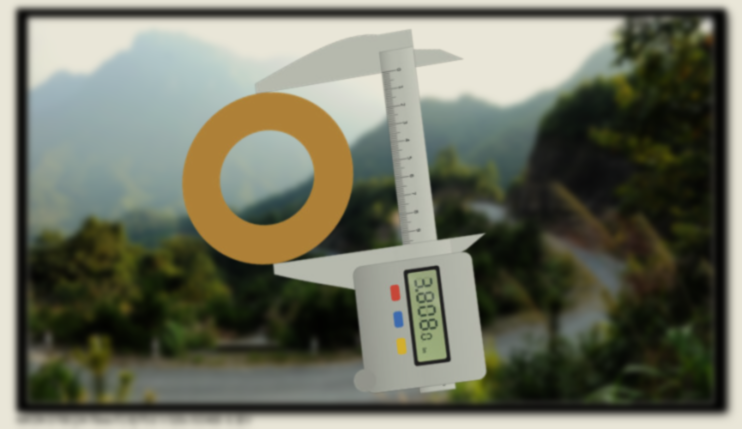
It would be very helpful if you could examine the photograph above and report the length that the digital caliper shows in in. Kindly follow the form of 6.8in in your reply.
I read 3.8080in
